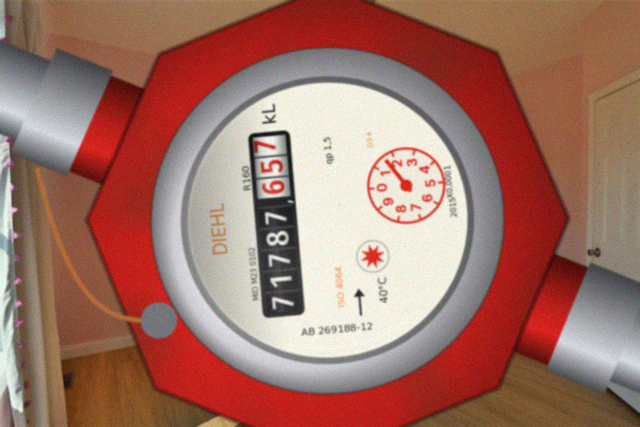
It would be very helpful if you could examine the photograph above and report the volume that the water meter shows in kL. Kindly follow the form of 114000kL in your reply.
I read 71787.6571kL
